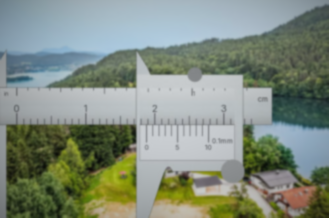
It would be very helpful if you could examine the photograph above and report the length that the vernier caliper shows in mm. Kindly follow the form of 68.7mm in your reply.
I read 18.8mm
